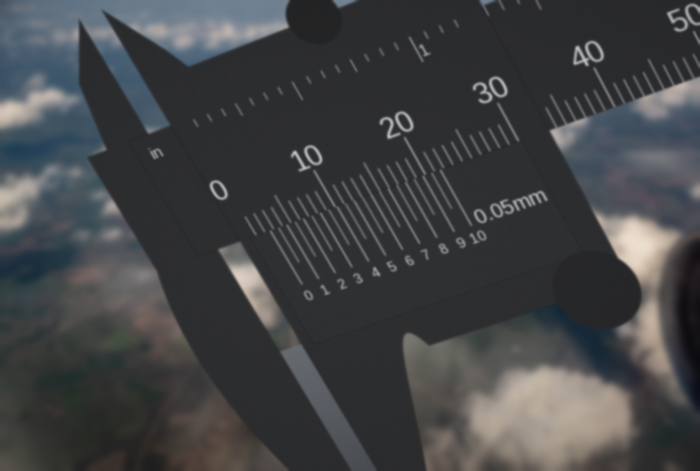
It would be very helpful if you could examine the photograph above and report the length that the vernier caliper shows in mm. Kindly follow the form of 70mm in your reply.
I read 2.6mm
